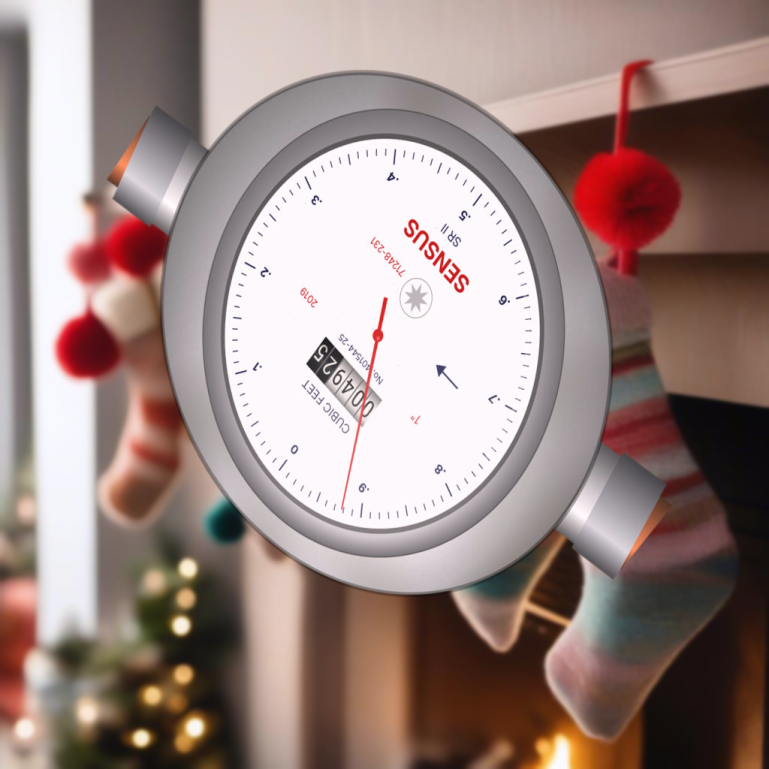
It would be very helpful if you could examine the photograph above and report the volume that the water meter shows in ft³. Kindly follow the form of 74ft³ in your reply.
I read 4924.92ft³
